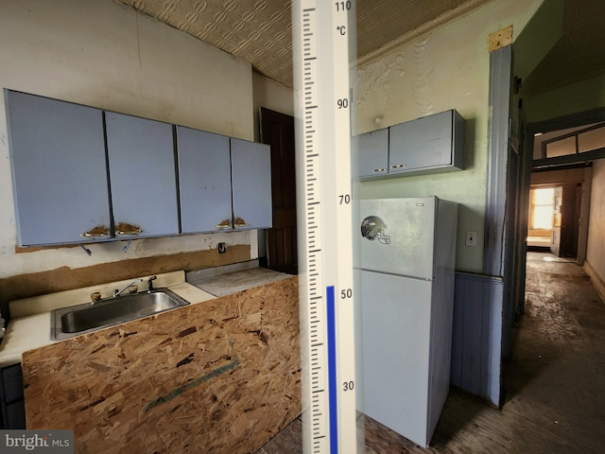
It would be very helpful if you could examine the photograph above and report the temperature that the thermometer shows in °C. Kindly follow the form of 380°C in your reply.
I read 52°C
